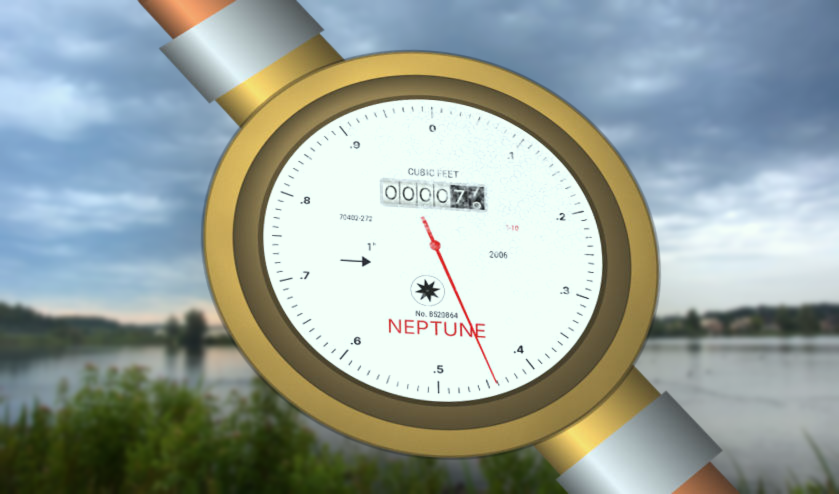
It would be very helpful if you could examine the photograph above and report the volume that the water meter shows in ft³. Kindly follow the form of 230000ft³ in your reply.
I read 77.44ft³
